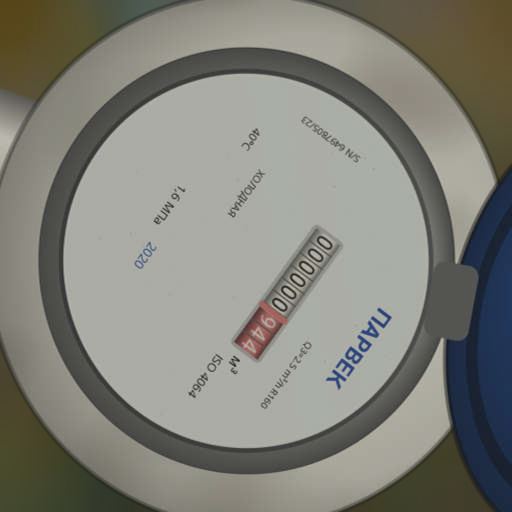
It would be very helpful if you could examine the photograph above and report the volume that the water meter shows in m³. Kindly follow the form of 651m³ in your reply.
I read 0.944m³
